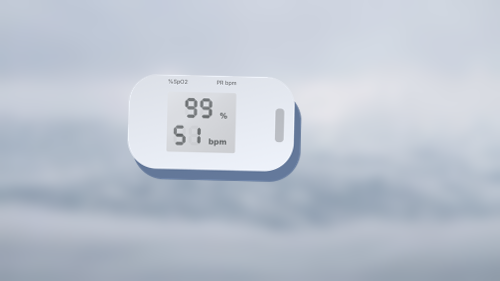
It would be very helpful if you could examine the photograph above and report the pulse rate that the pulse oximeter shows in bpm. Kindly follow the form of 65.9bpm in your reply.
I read 51bpm
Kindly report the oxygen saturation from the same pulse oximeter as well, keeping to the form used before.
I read 99%
